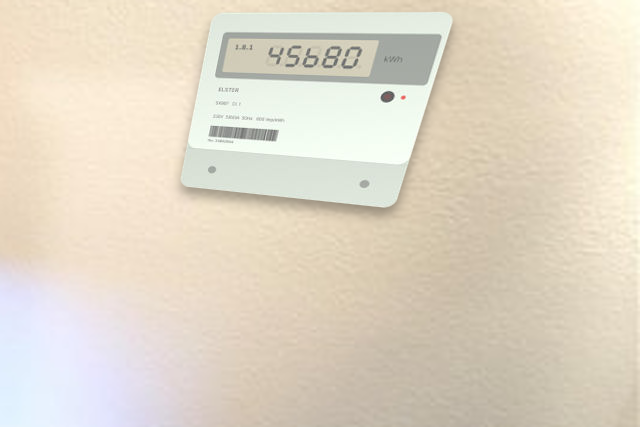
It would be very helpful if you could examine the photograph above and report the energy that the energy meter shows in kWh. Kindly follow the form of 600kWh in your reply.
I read 45680kWh
